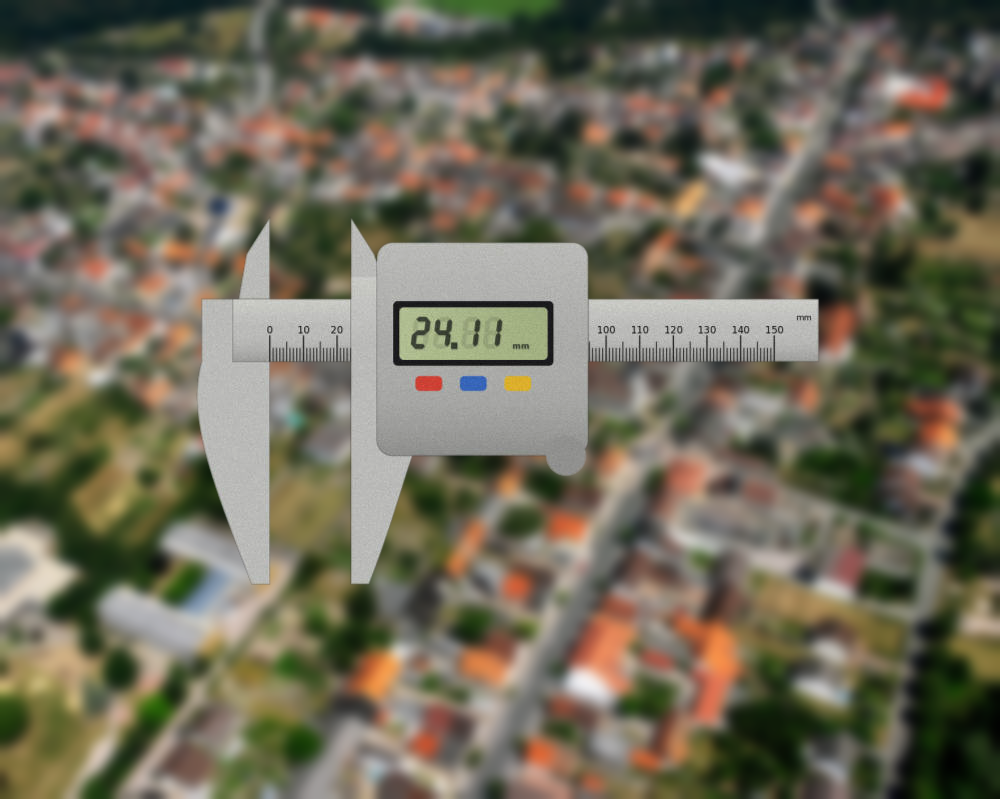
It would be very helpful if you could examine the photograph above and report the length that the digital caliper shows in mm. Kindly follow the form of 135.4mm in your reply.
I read 24.11mm
